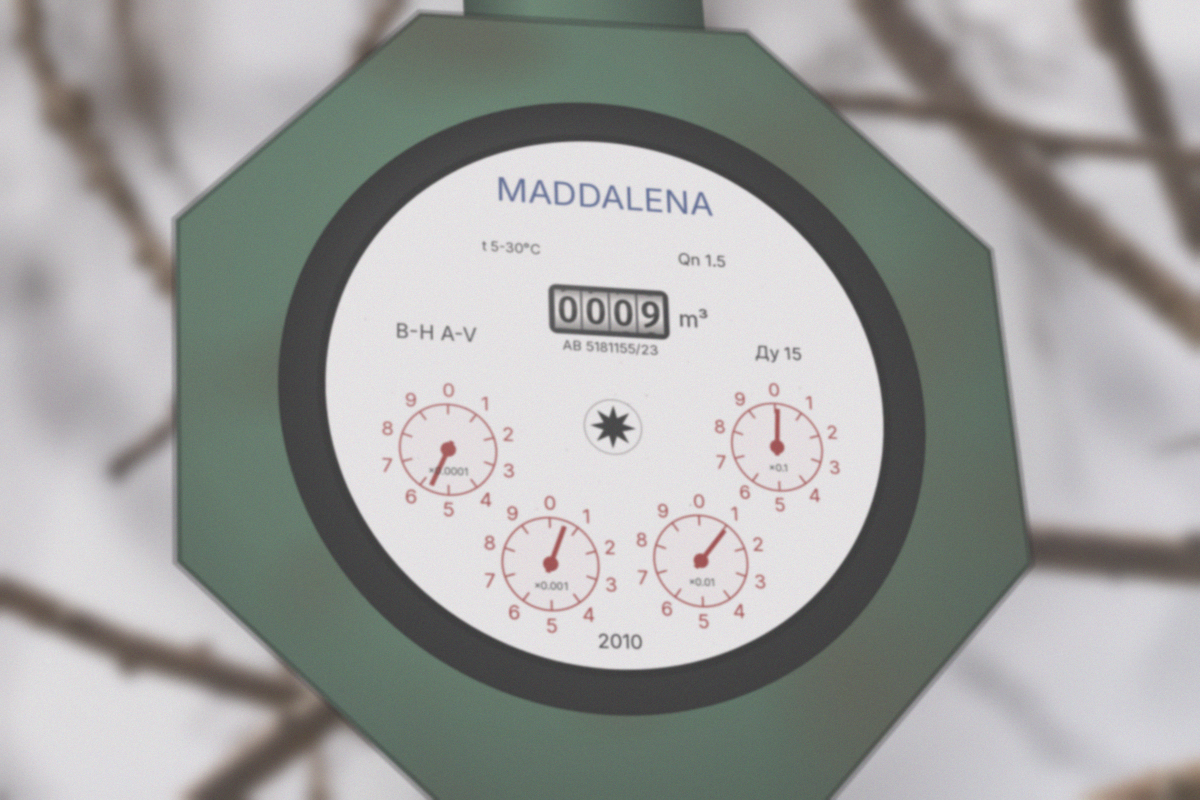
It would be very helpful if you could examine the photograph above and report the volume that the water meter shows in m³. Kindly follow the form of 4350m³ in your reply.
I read 9.0105m³
